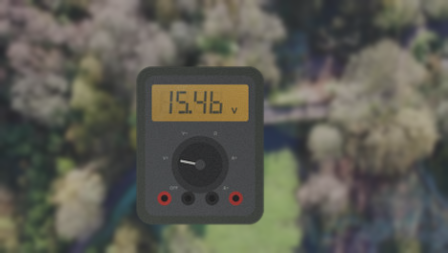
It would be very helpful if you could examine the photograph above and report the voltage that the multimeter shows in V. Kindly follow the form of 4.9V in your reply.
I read 15.46V
